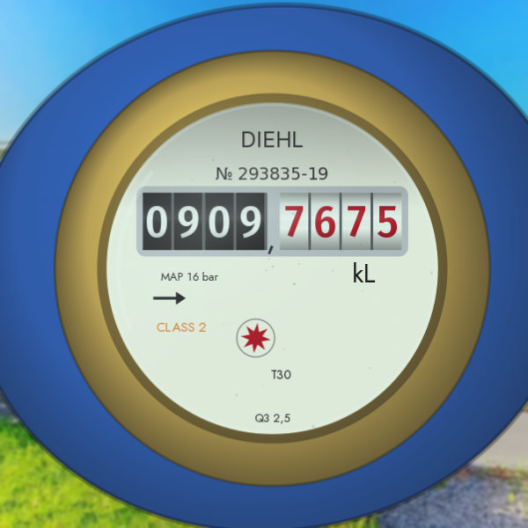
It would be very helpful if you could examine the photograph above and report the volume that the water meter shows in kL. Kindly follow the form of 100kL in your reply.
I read 909.7675kL
